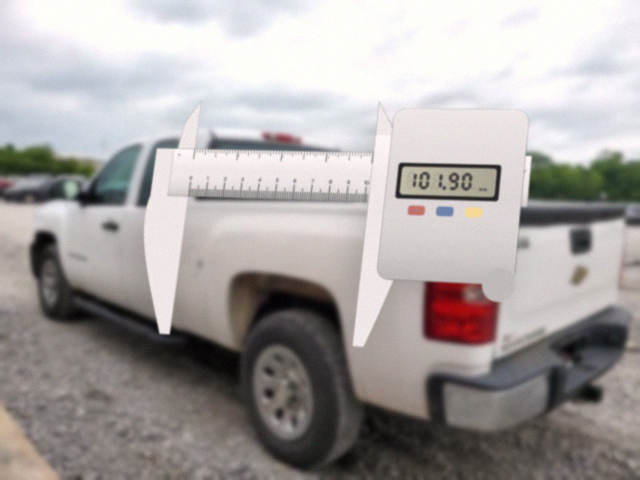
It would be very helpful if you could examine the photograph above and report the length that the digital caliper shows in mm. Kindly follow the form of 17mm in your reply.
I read 101.90mm
